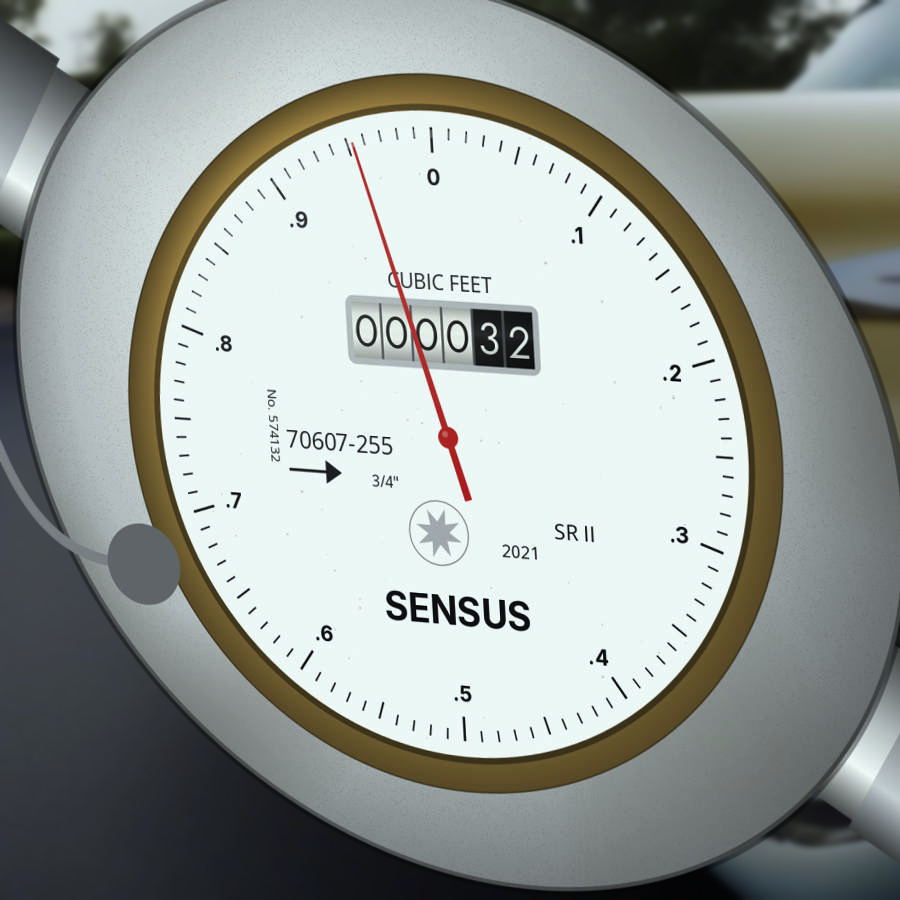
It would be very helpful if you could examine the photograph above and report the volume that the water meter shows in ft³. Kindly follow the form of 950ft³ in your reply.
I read 31.95ft³
